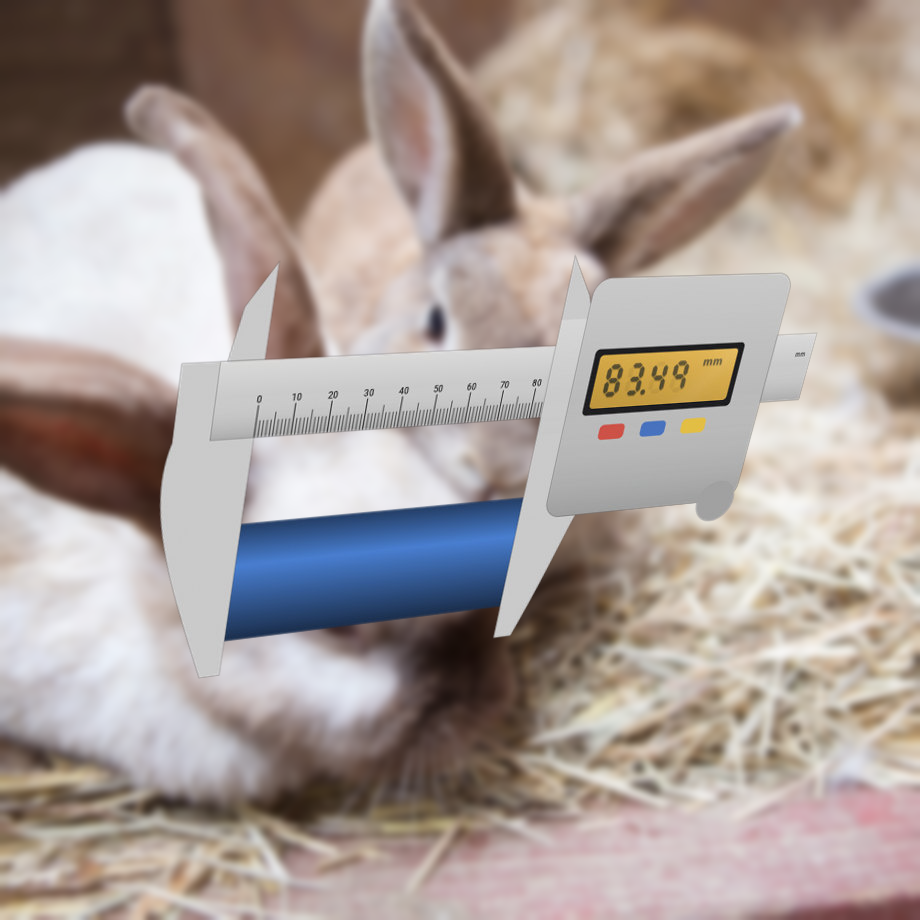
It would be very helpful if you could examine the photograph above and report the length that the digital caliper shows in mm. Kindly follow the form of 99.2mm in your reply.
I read 83.49mm
